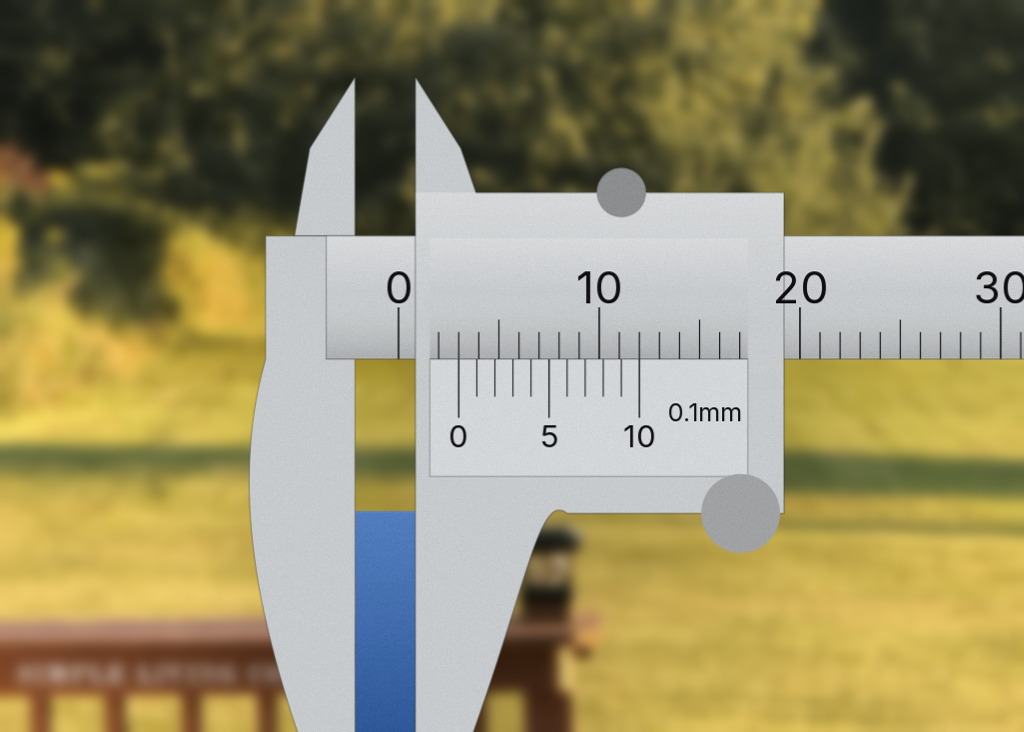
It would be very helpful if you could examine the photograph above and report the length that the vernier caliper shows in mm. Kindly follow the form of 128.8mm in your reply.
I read 3.0mm
